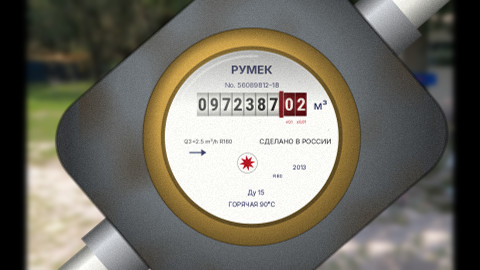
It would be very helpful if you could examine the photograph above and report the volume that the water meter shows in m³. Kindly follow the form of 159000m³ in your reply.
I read 972387.02m³
